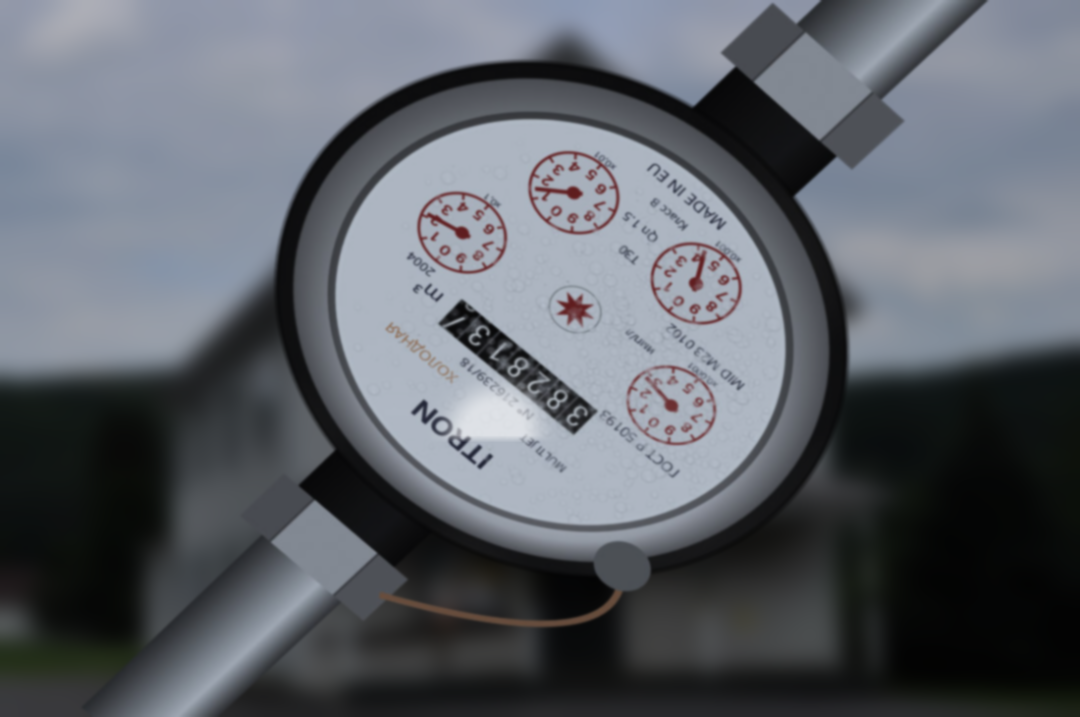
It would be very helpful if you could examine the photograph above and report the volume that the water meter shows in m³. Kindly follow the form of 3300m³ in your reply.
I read 3828137.2142m³
